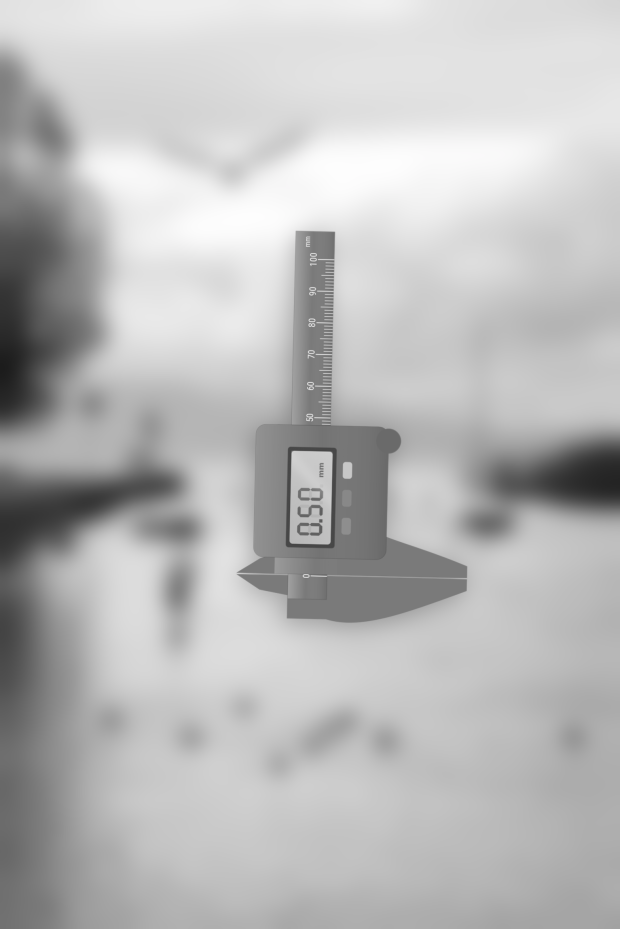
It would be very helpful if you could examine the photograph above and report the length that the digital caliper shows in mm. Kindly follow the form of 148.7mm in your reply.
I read 0.50mm
